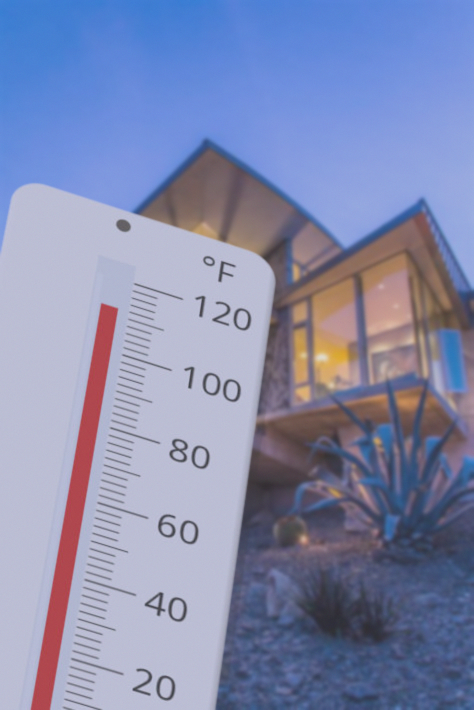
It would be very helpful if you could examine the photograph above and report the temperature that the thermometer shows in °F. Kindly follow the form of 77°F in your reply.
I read 112°F
